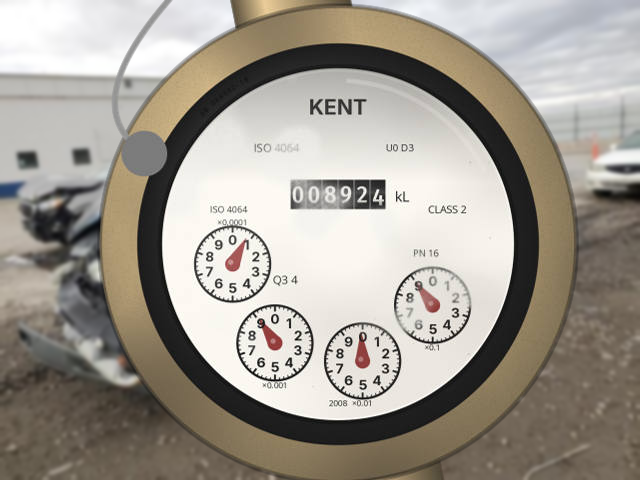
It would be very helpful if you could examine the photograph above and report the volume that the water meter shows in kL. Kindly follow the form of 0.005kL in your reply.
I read 8923.8990kL
